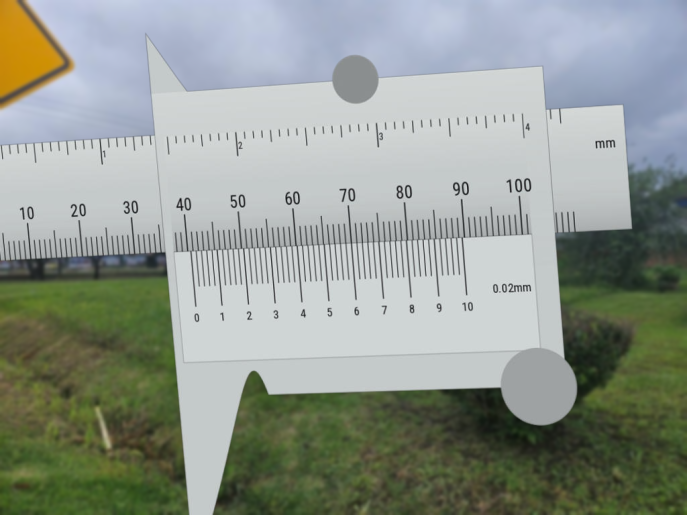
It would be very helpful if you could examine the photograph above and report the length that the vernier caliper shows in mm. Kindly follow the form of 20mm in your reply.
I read 40.6mm
